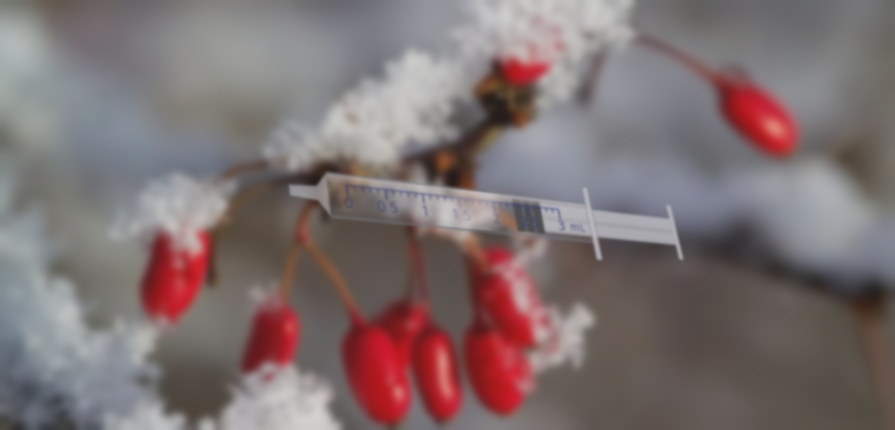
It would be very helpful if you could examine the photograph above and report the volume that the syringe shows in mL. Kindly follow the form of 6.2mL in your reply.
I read 2.3mL
